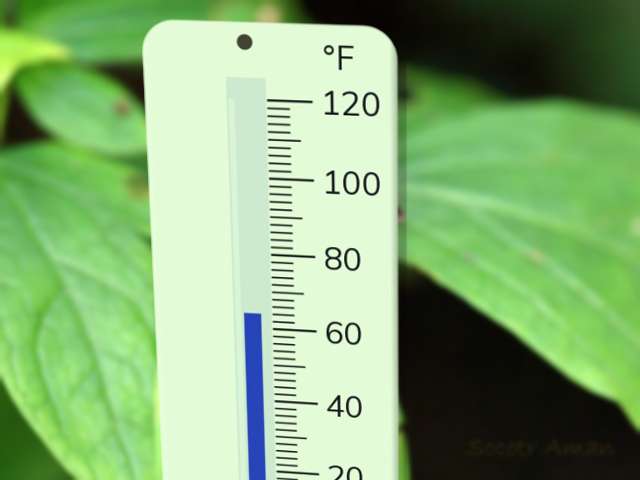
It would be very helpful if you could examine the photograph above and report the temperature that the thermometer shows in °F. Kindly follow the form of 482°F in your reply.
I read 64°F
